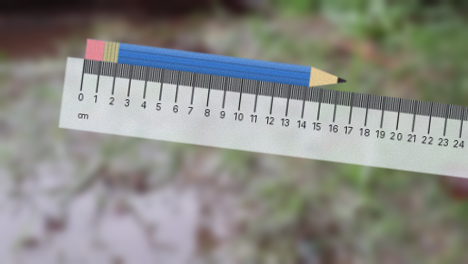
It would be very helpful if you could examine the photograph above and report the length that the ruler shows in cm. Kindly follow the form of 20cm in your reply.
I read 16.5cm
